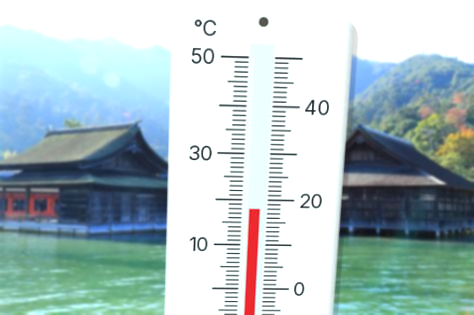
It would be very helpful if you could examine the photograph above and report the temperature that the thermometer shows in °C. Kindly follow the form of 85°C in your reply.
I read 18°C
